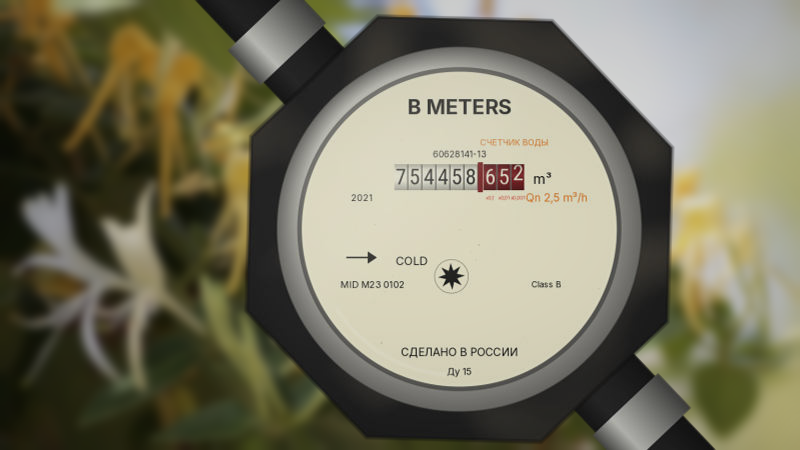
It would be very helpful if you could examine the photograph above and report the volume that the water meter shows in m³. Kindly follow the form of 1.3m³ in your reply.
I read 754458.652m³
